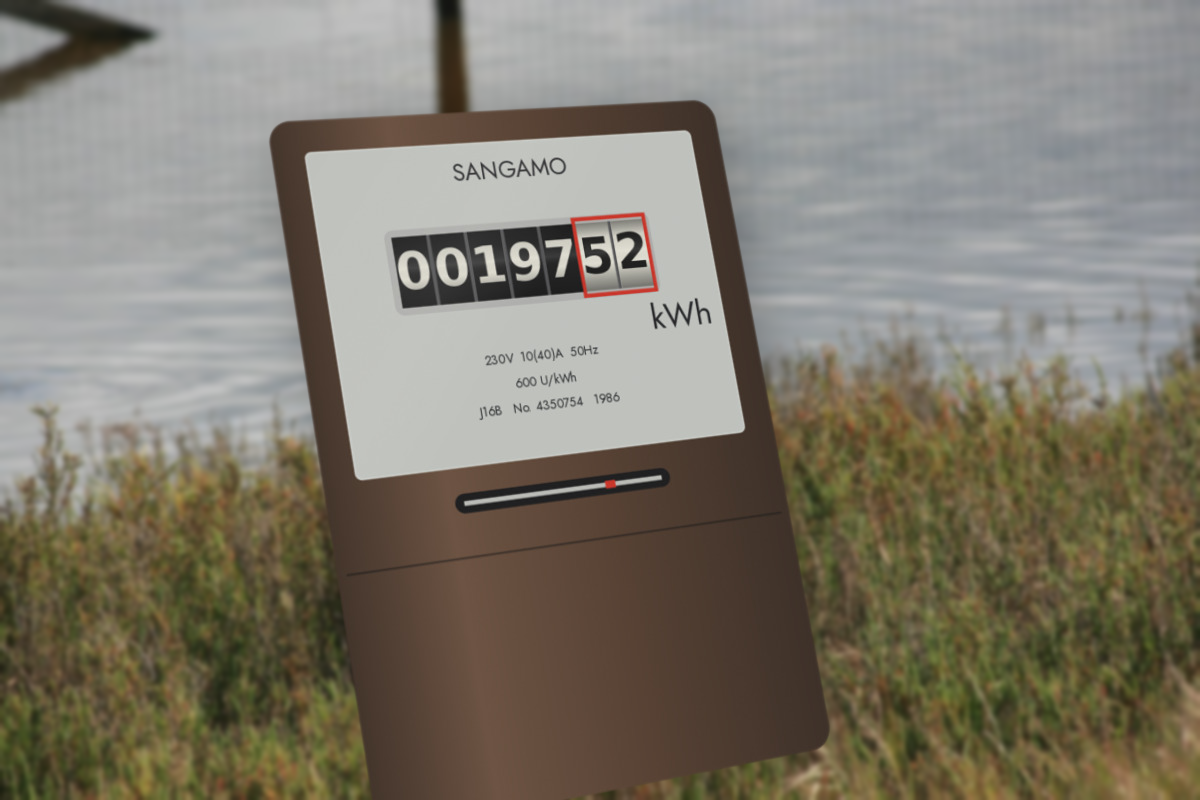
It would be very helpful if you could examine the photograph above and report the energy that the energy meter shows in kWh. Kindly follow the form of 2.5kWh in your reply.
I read 197.52kWh
